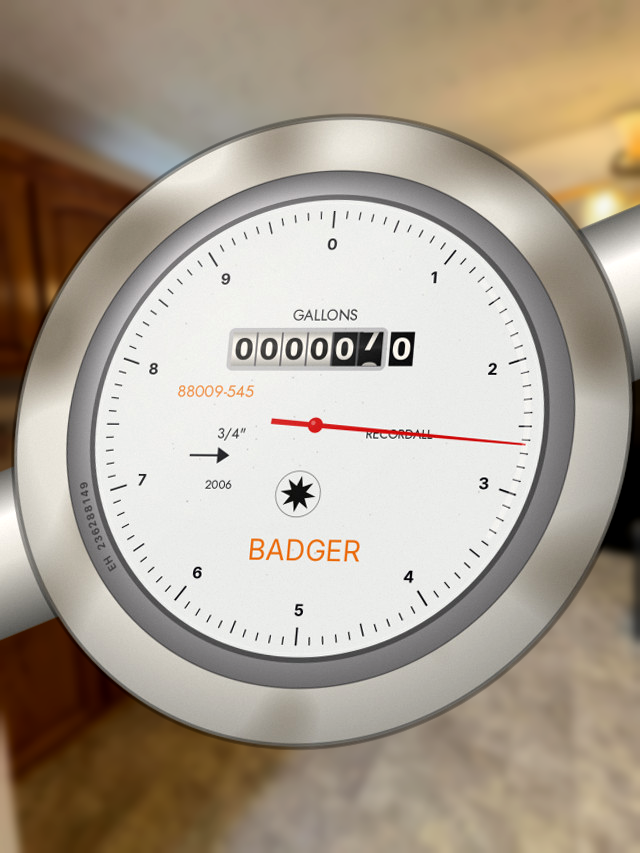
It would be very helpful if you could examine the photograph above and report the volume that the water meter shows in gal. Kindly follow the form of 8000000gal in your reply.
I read 72.6gal
